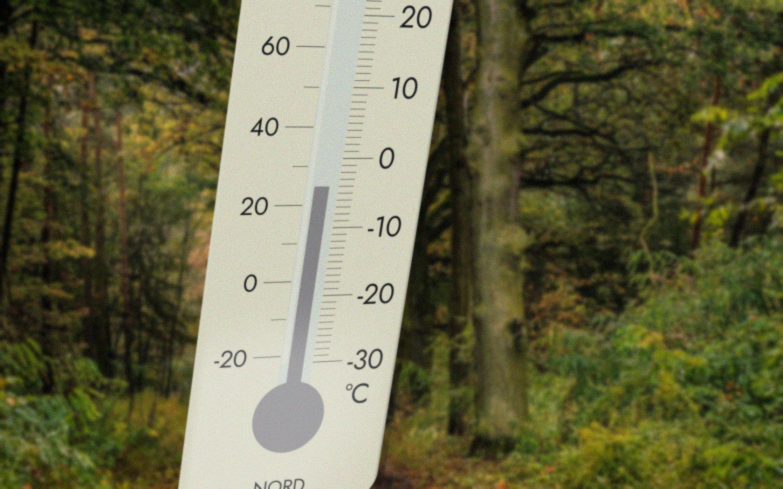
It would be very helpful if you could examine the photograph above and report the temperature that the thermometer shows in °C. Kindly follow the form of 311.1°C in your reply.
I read -4°C
